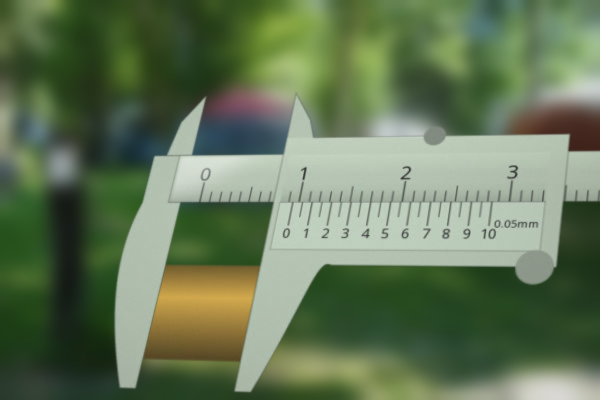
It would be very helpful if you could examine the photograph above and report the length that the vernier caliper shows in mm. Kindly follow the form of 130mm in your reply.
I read 9.4mm
